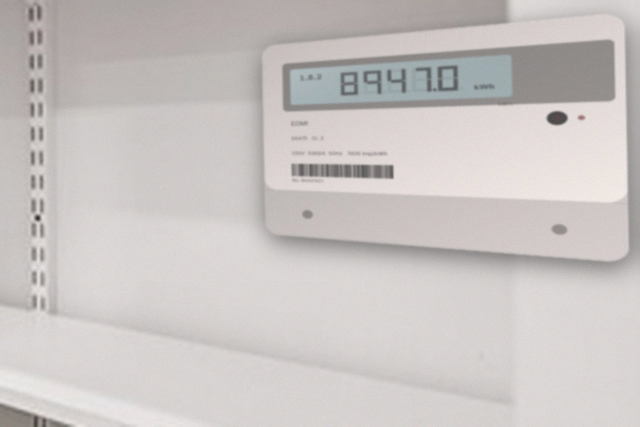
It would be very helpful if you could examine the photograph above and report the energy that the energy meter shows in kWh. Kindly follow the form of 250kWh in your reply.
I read 8947.0kWh
